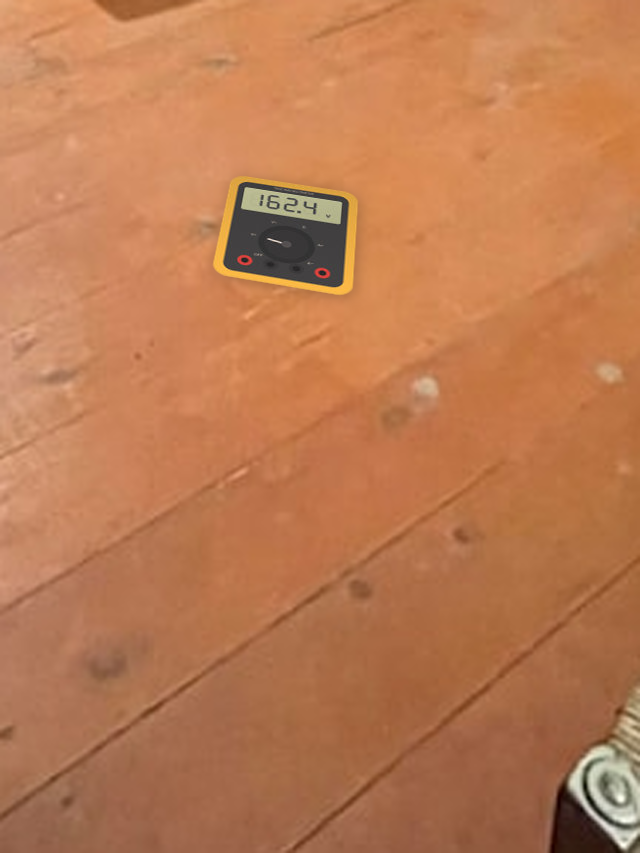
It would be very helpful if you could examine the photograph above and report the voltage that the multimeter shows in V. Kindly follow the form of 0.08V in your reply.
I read 162.4V
